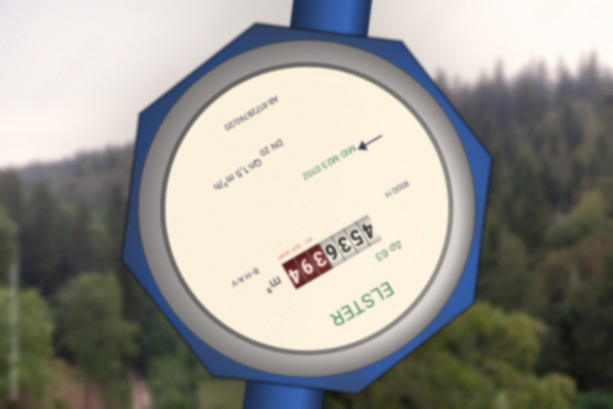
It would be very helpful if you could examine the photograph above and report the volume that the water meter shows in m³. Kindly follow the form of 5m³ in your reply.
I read 4536.394m³
